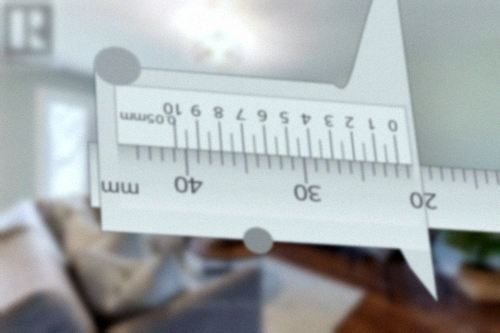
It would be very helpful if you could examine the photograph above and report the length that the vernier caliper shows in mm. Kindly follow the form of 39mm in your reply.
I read 21.8mm
